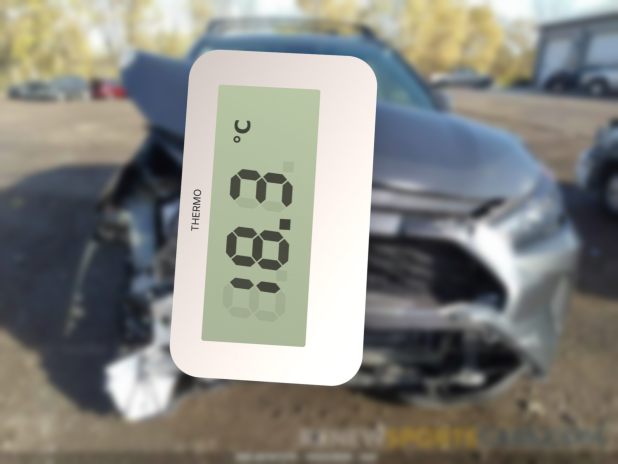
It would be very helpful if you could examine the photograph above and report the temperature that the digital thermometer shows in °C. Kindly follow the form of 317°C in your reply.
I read 18.3°C
